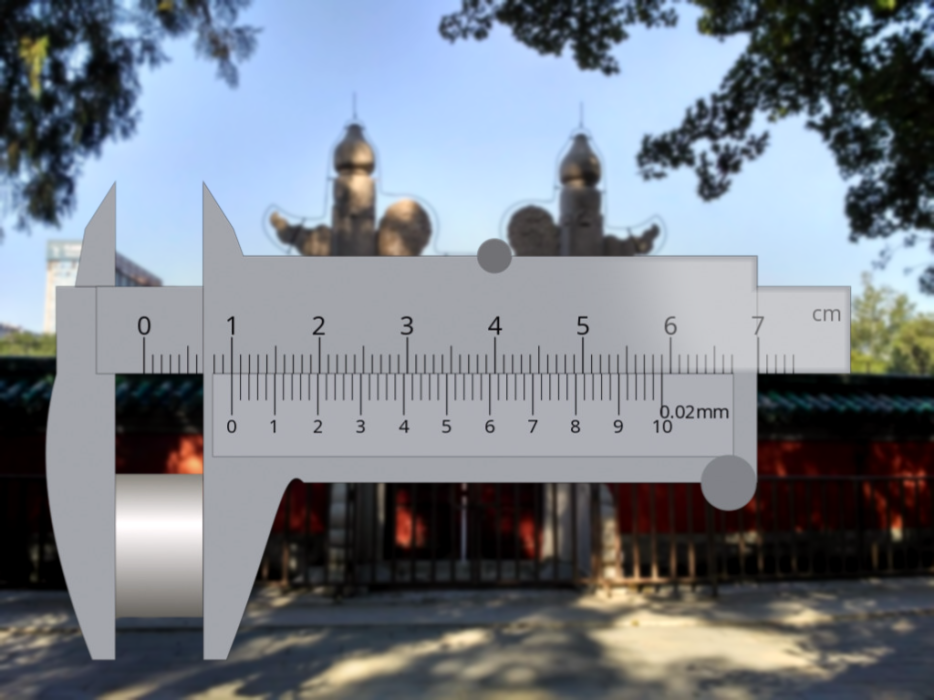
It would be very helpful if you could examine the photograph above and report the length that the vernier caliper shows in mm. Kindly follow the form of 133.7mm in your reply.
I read 10.0mm
